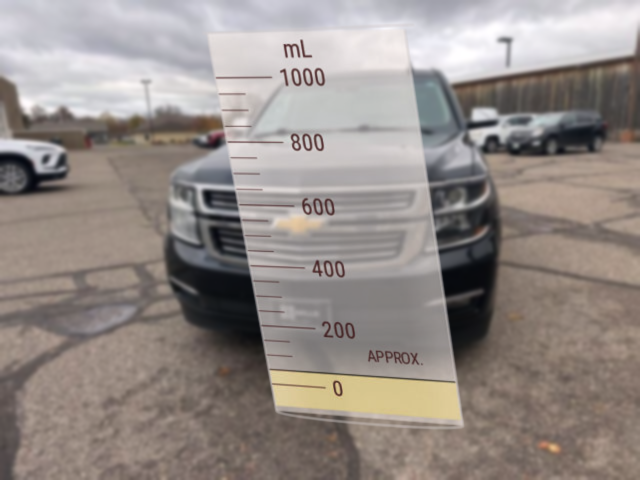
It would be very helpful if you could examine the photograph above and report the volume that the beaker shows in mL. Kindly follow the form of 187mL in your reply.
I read 50mL
